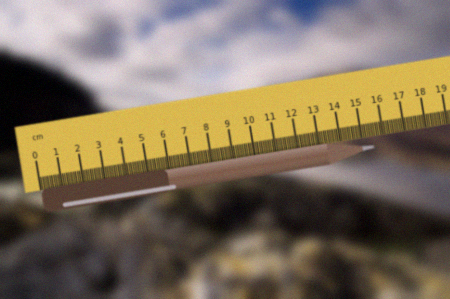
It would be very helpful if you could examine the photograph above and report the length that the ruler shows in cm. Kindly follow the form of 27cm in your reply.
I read 15.5cm
